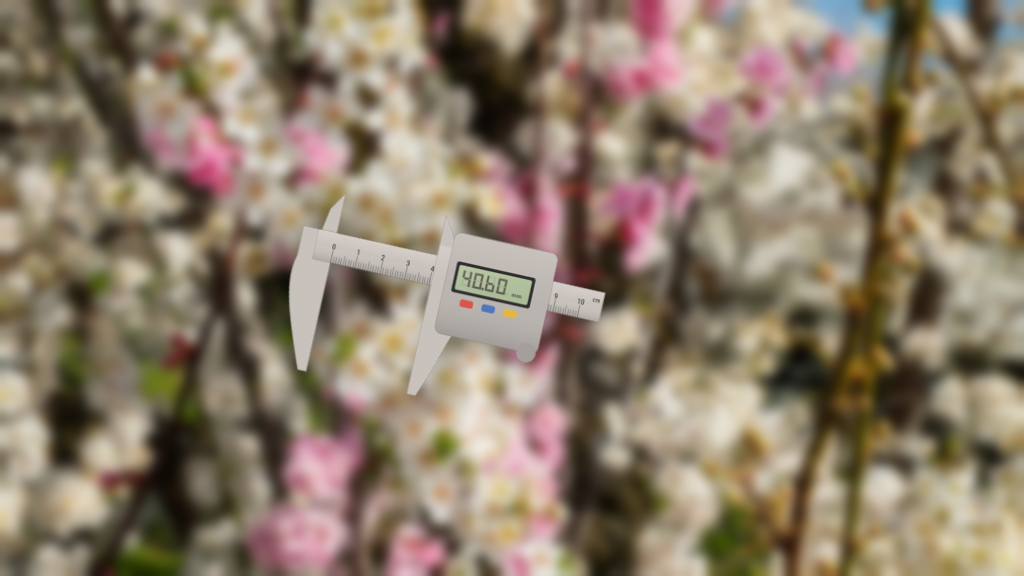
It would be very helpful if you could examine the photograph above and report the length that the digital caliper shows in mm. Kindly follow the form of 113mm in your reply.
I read 40.60mm
